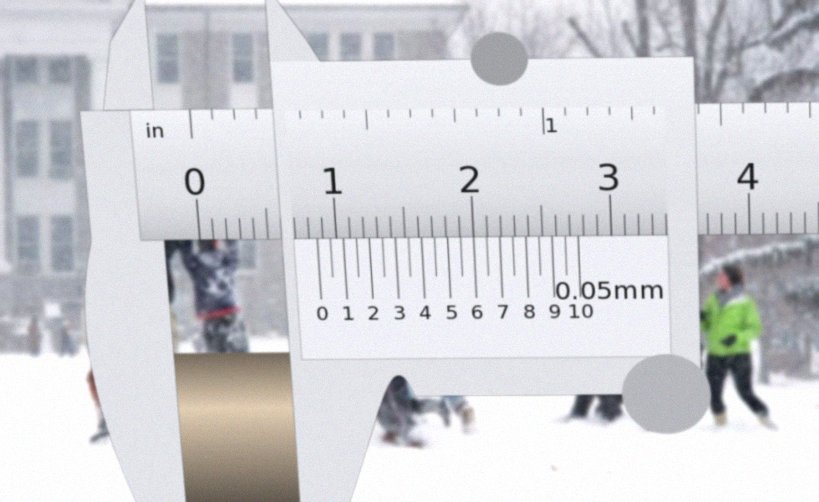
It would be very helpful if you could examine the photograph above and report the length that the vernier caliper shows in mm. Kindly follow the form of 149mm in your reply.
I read 8.6mm
